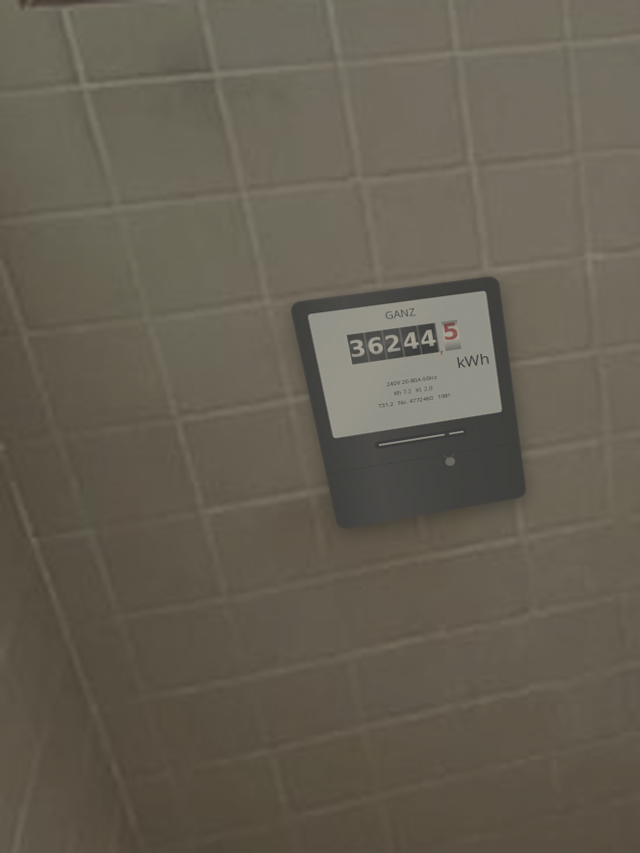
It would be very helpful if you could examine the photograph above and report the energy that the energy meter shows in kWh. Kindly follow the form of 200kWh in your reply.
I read 36244.5kWh
